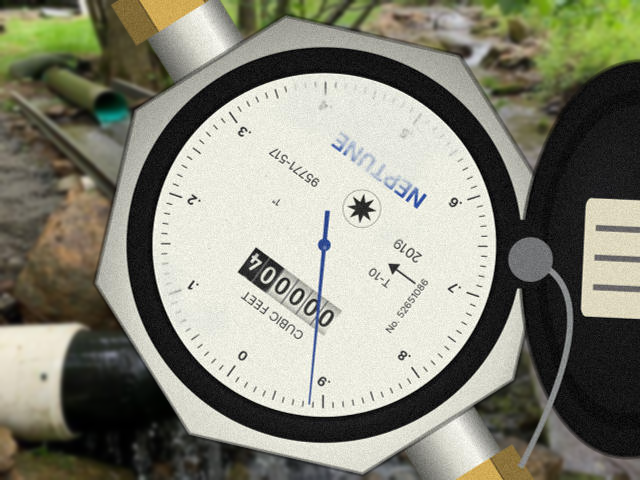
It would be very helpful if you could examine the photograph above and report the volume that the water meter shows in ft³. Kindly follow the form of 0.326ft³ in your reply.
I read 3.91ft³
